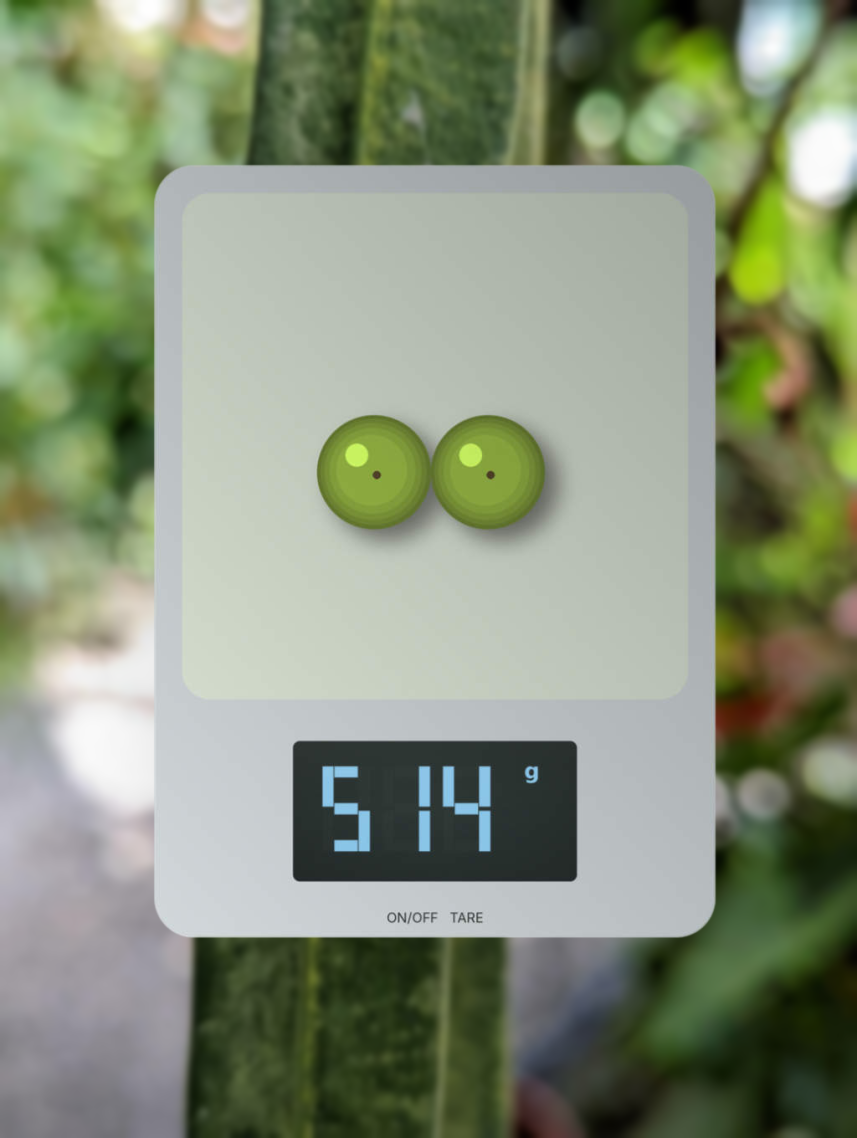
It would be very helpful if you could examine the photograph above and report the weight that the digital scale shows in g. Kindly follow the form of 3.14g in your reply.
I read 514g
